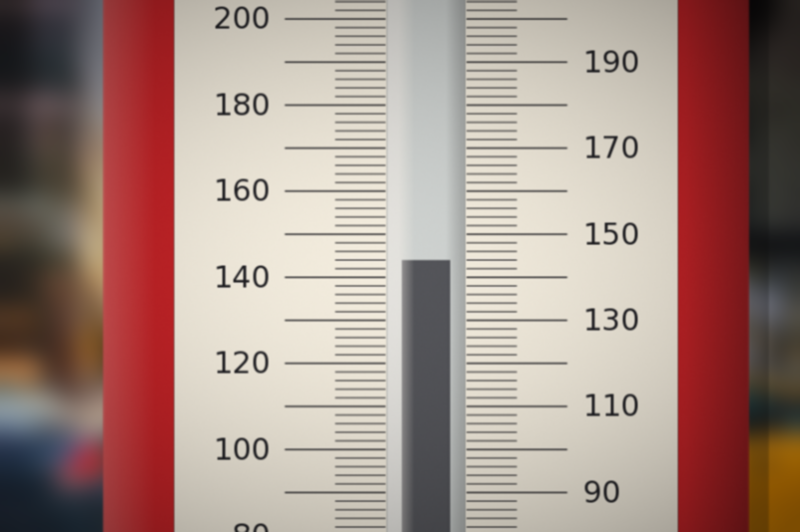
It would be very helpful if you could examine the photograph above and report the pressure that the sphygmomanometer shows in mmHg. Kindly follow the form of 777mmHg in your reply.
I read 144mmHg
